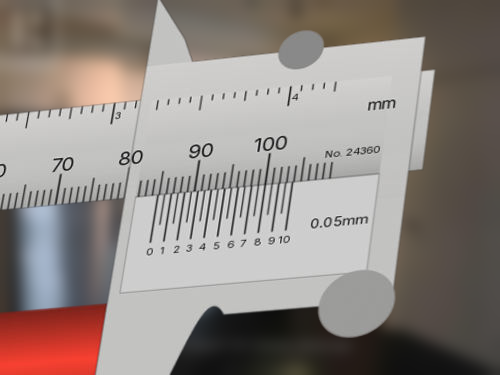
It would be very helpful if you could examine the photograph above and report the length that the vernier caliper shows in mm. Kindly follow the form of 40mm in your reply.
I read 84.8mm
